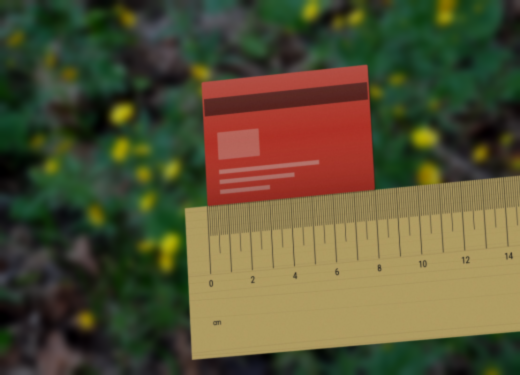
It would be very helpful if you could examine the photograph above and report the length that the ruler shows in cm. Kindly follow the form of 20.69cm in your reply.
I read 8cm
